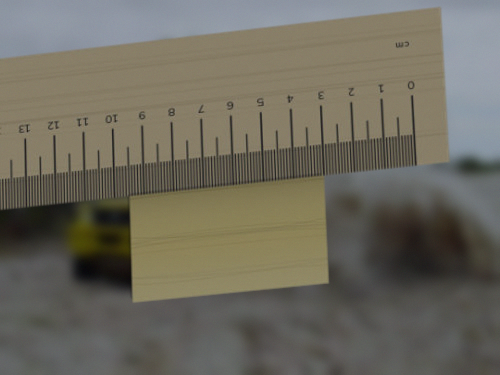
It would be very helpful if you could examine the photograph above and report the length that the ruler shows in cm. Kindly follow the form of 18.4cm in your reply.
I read 6.5cm
